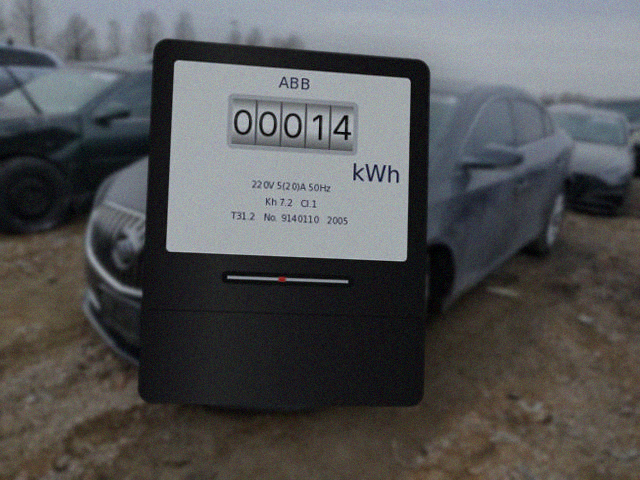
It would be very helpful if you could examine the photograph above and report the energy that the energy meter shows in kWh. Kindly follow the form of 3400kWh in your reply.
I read 14kWh
